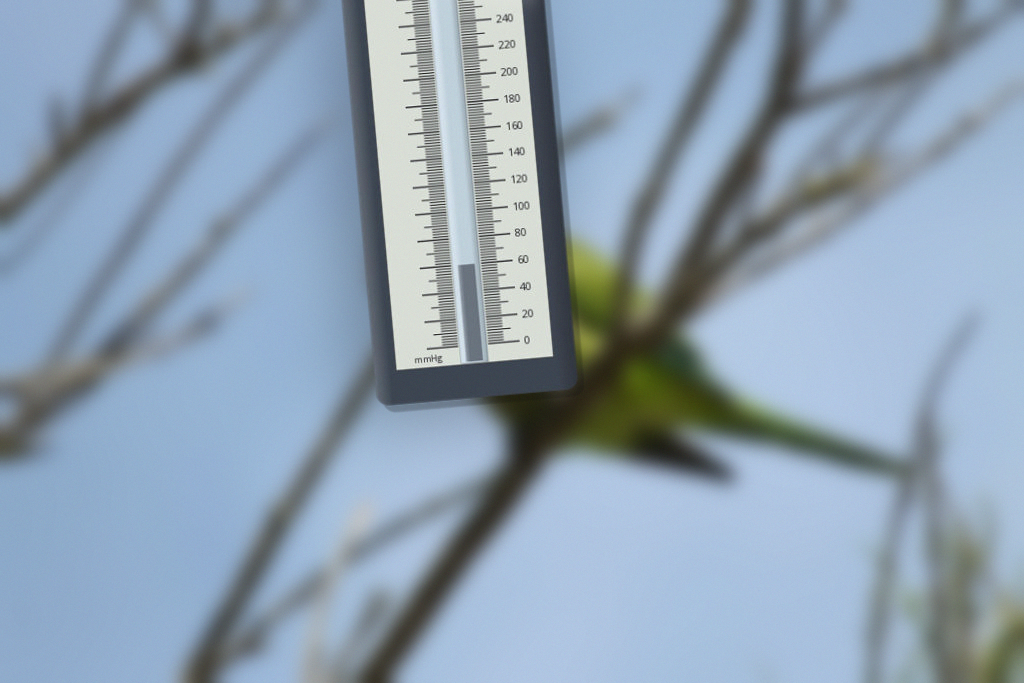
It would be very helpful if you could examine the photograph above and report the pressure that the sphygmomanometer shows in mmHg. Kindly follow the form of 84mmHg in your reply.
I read 60mmHg
